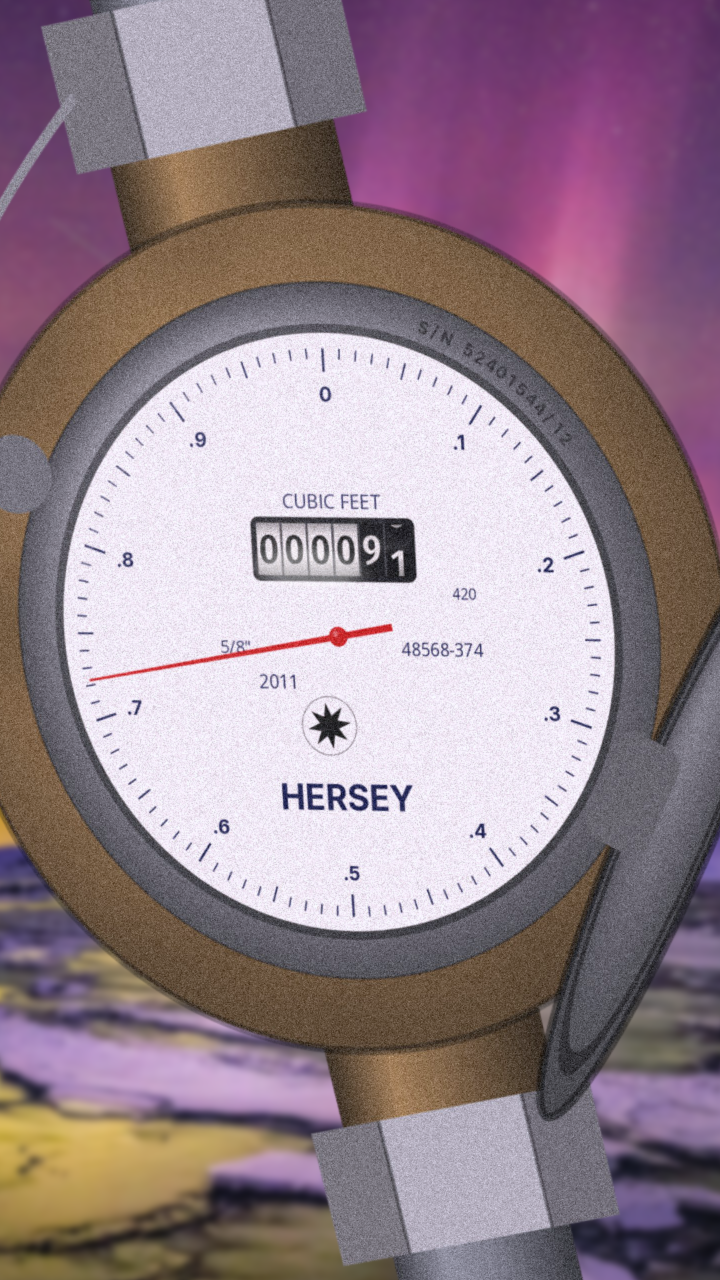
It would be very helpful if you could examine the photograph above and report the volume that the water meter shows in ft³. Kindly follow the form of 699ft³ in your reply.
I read 90.72ft³
